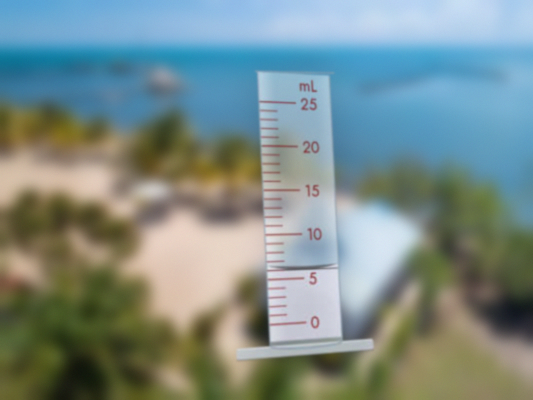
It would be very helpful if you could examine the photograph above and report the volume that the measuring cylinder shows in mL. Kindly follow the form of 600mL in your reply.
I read 6mL
